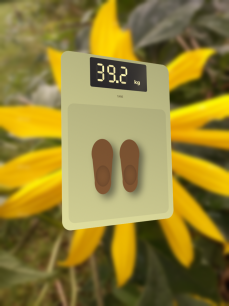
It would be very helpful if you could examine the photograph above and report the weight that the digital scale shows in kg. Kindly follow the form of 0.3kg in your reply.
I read 39.2kg
